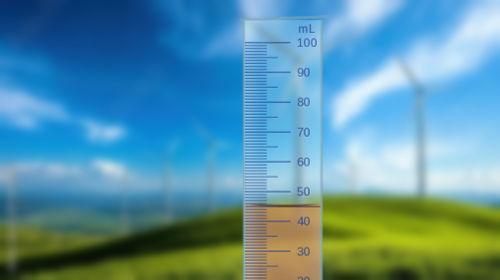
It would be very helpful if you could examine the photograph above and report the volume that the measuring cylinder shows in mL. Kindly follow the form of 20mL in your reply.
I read 45mL
